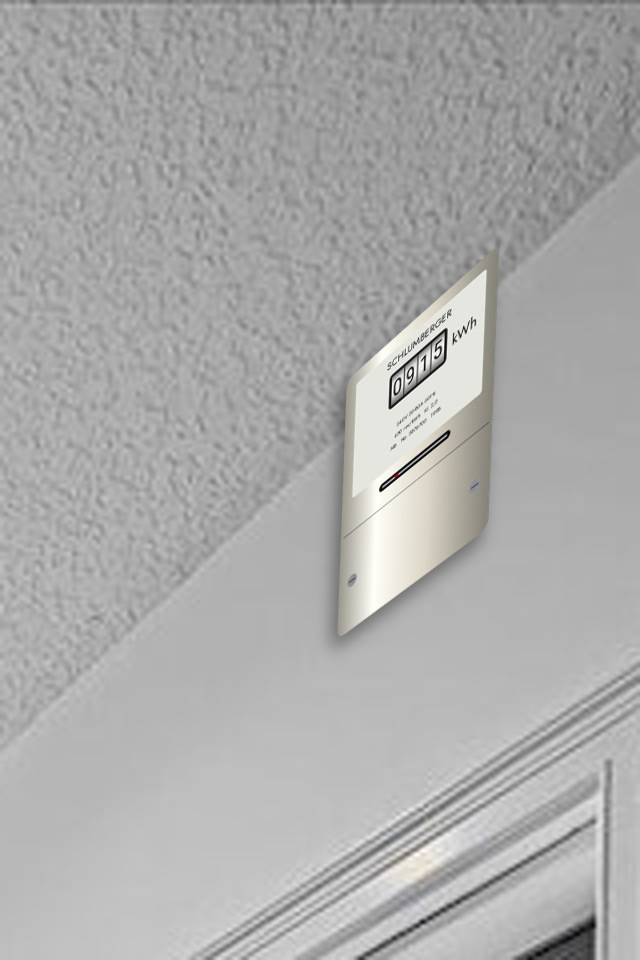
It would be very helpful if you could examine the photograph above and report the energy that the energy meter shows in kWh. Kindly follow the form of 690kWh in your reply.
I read 915kWh
